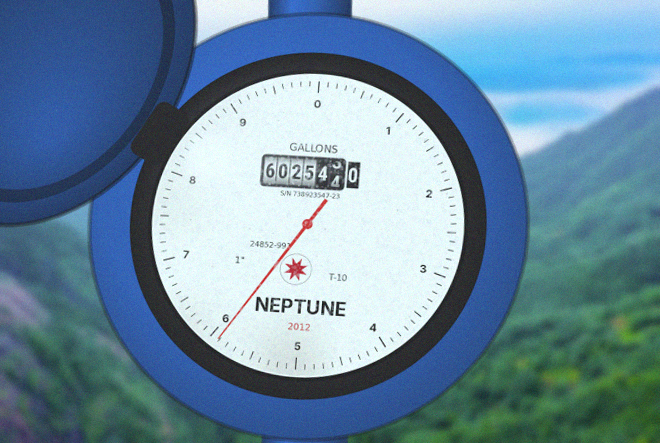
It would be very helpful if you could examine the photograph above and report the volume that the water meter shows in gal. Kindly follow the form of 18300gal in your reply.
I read 6025435.9gal
